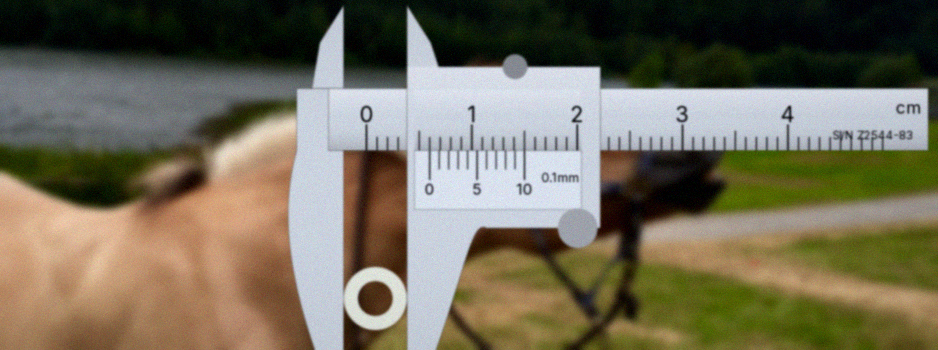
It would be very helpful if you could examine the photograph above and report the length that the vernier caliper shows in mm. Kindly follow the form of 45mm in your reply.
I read 6.0mm
